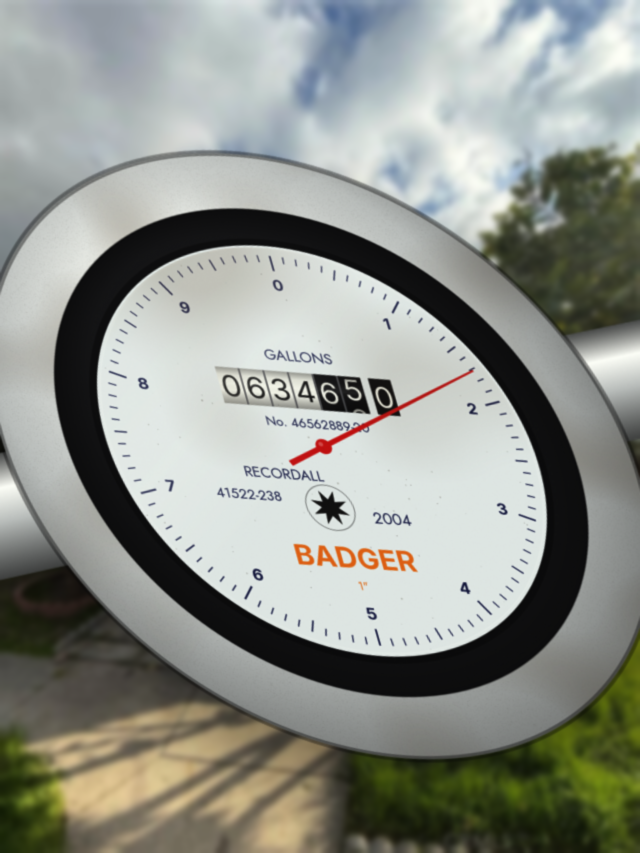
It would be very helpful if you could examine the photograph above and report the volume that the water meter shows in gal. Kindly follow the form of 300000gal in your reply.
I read 634651.7gal
